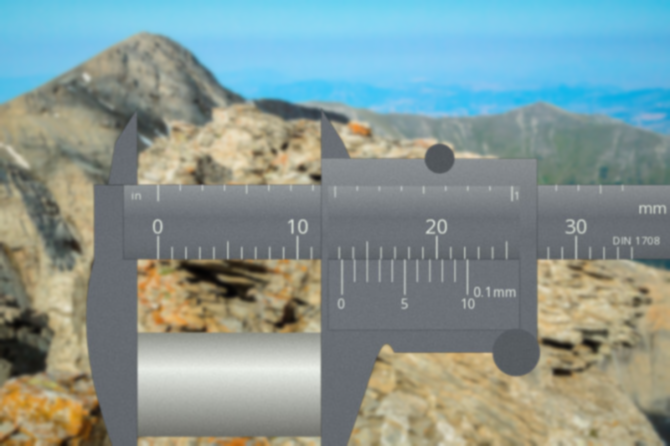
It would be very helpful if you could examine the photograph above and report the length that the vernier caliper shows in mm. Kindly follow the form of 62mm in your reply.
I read 13.2mm
